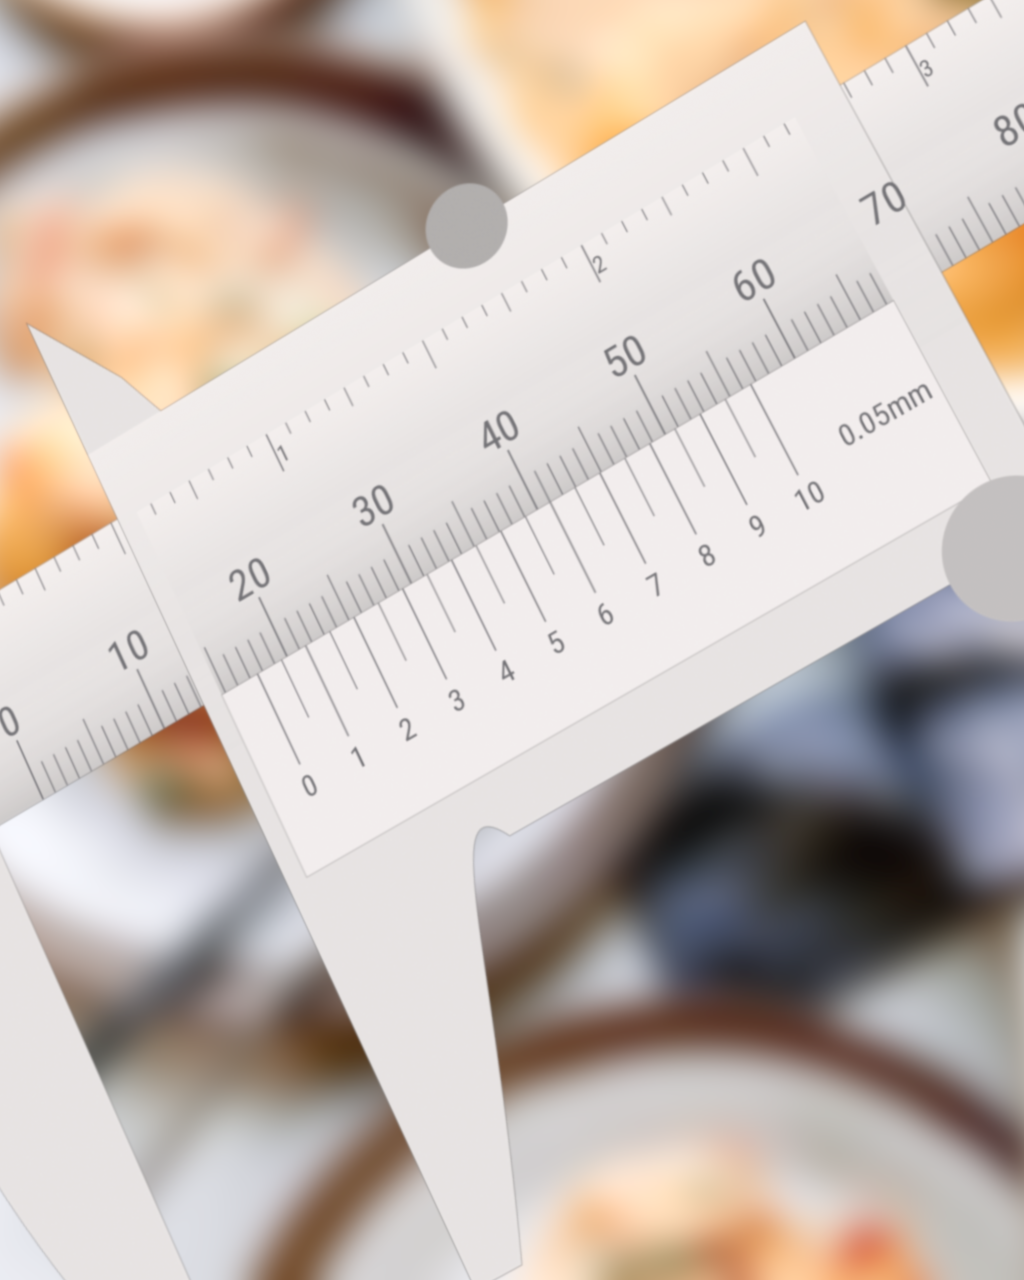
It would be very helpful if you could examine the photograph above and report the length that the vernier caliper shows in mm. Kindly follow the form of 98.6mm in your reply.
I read 17.6mm
